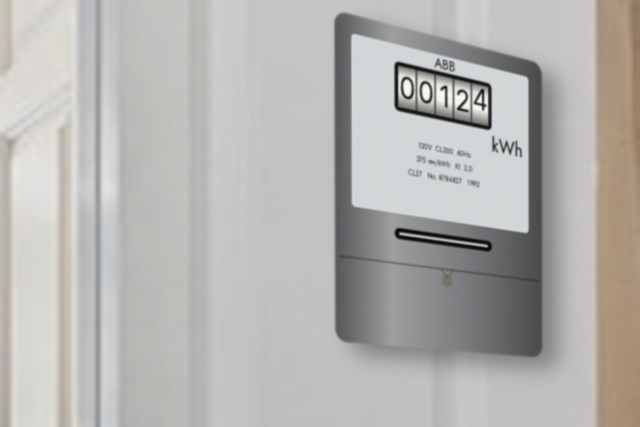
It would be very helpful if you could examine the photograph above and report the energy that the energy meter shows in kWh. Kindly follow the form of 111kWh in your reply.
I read 124kWh
